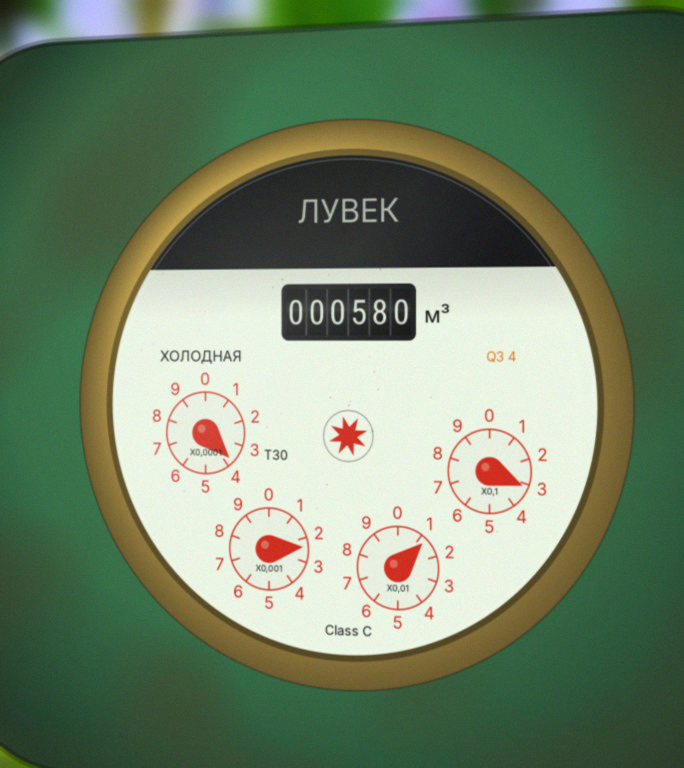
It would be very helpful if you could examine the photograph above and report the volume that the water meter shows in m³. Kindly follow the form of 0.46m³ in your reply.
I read 580.3123m³
